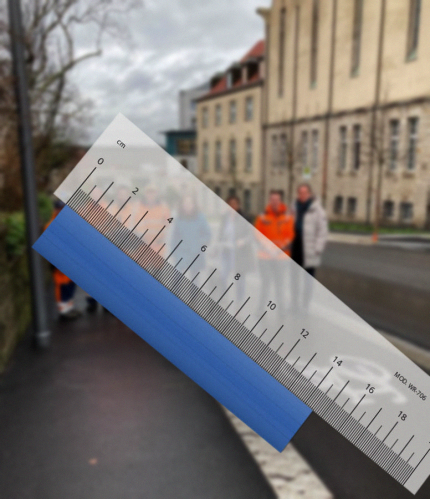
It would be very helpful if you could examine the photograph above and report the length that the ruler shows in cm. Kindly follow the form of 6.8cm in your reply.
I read 14.5cm
